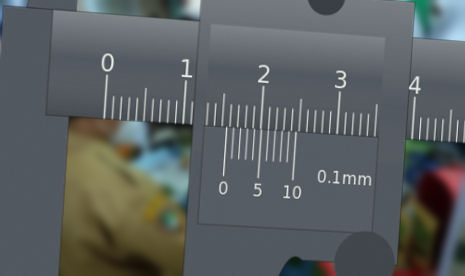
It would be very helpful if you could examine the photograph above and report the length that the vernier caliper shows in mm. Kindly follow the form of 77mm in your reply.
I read 15.6mm
